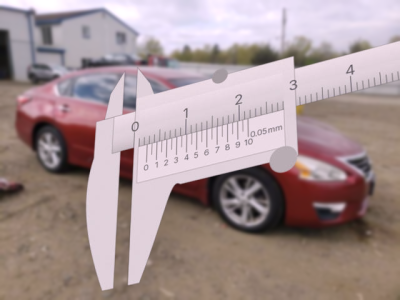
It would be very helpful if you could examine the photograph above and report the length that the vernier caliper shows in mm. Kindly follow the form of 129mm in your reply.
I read 2.6mm
